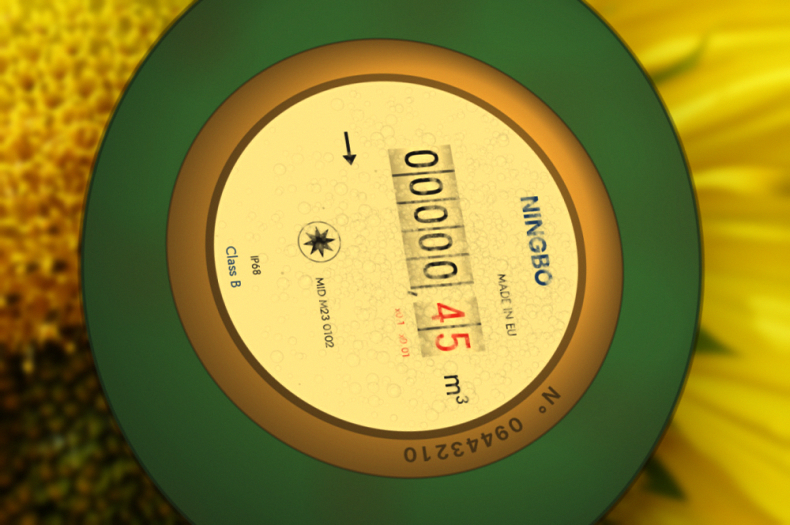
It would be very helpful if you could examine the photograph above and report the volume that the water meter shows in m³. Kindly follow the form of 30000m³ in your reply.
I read 0.45m³
